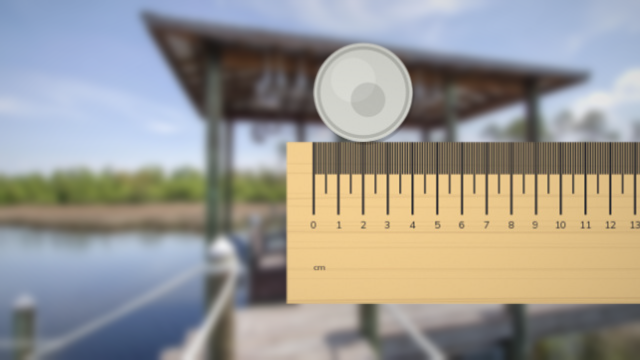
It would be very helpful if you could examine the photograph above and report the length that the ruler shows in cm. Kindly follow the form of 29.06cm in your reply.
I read 4cm
